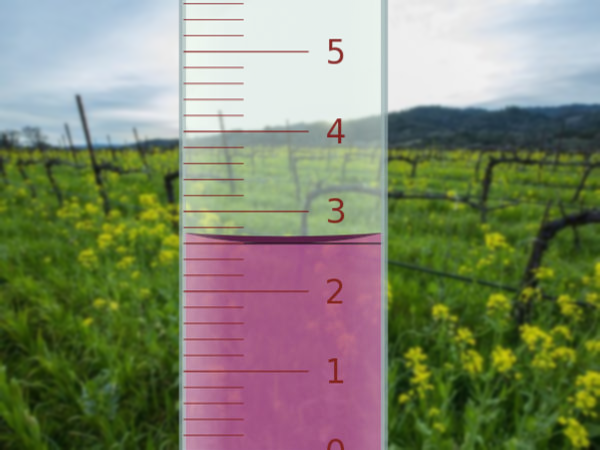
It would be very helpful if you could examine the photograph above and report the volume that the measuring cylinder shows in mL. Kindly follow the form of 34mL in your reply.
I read 2.6mL
